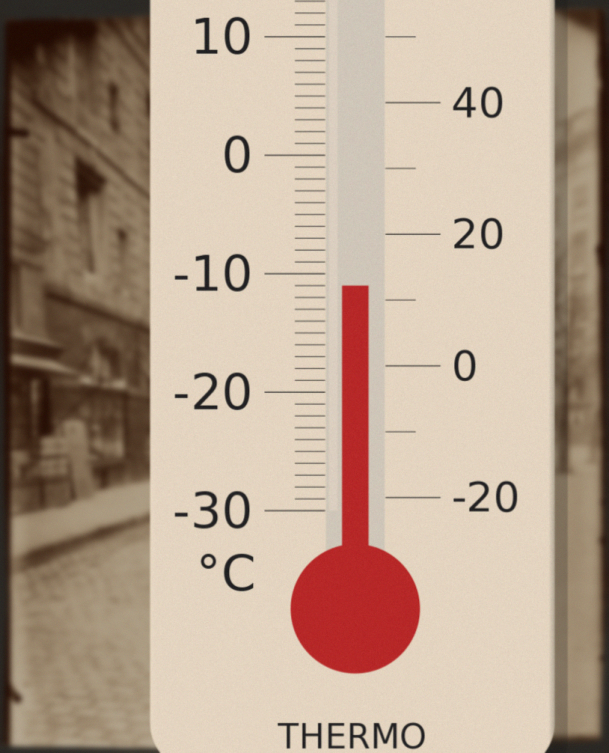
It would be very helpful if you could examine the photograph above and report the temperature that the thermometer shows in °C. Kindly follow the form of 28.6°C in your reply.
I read -11°C
